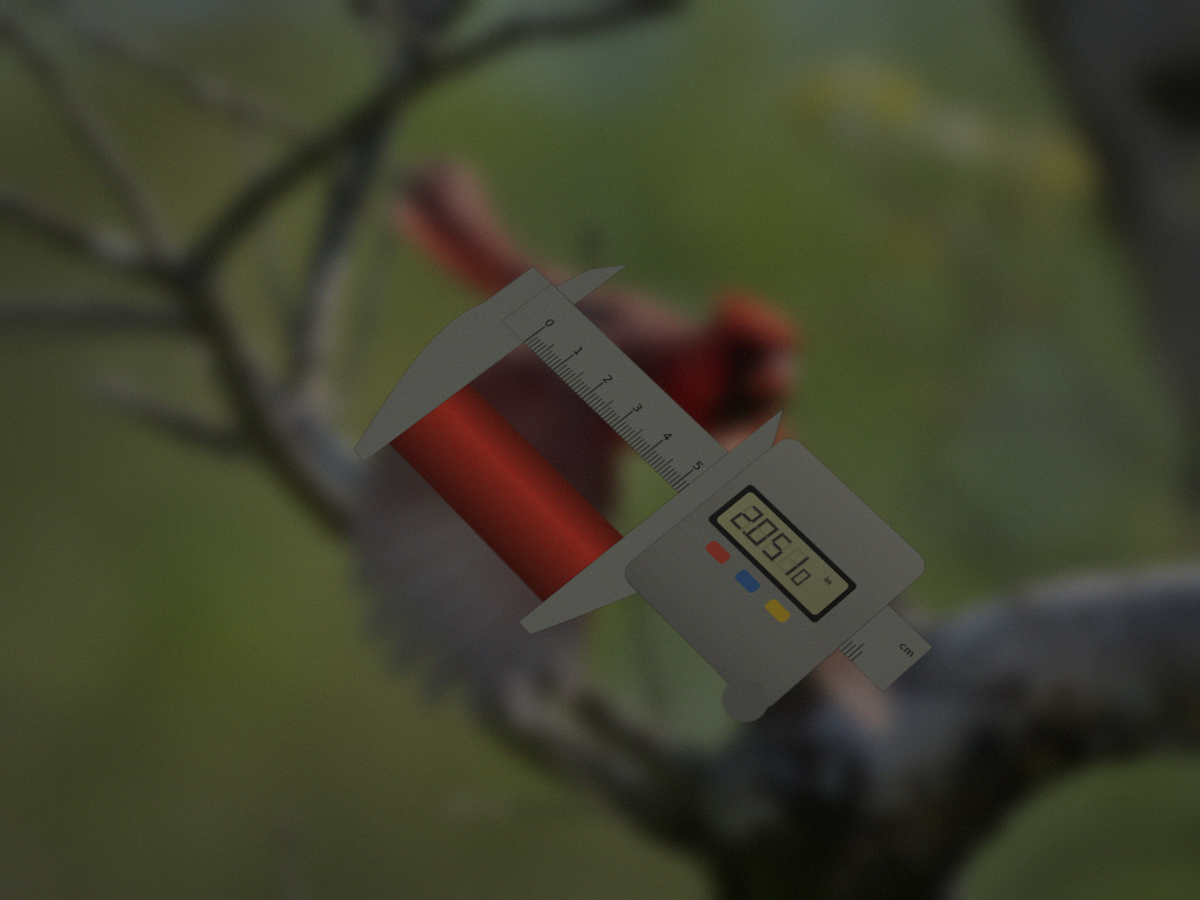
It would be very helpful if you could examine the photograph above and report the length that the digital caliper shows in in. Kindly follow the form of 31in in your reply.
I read 2.0510in
